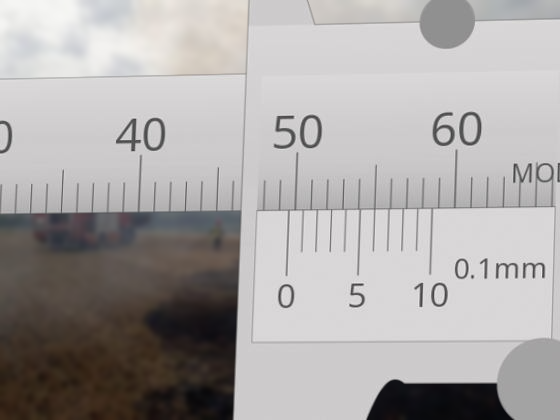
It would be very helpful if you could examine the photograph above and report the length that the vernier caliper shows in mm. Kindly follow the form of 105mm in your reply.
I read 49.6mm
